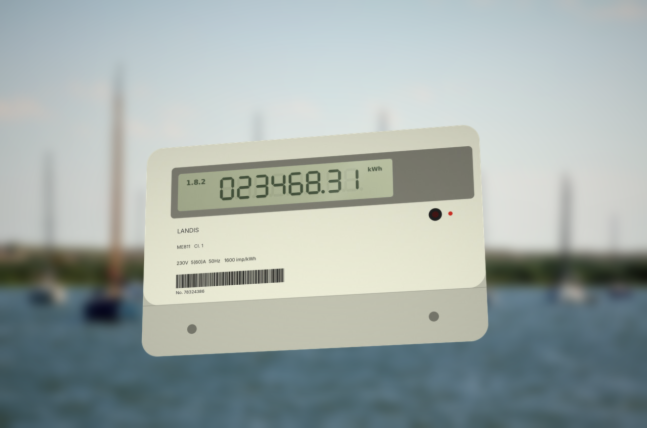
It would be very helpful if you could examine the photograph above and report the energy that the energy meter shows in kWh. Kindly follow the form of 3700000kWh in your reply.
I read 23468.31kWh
